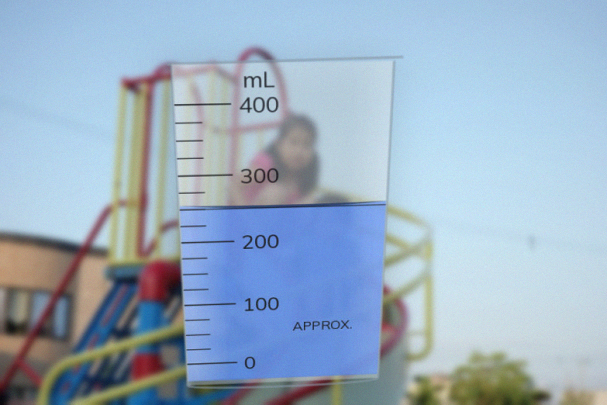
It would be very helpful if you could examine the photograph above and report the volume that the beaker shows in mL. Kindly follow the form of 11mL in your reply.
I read 250mL
